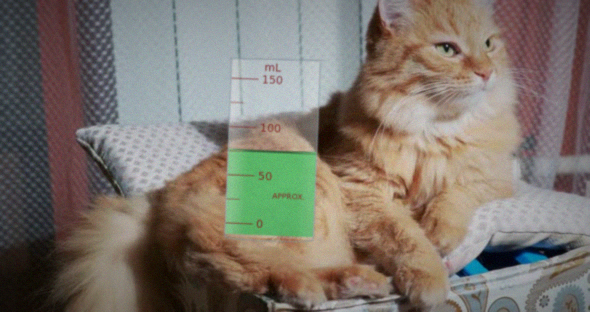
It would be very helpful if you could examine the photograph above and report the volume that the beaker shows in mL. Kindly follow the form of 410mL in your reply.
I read 75mL
